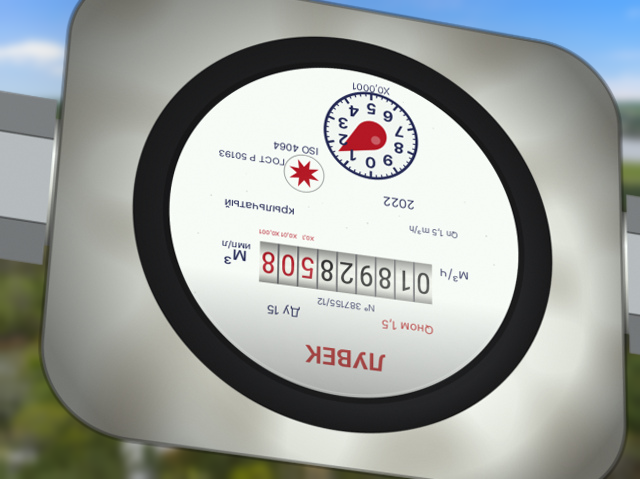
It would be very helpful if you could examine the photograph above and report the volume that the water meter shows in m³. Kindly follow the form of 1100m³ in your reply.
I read 18928.5081m³
